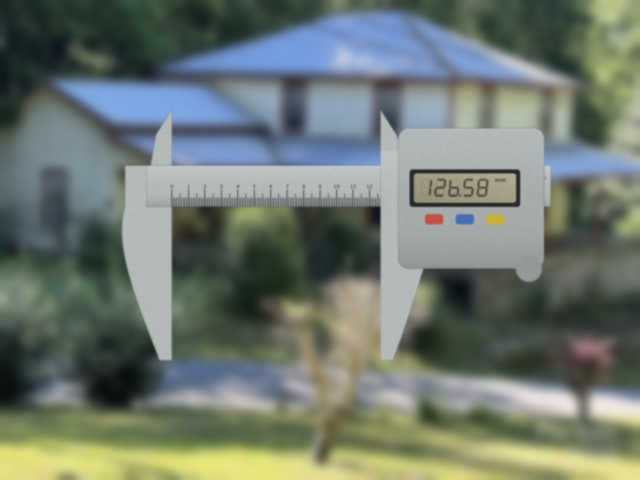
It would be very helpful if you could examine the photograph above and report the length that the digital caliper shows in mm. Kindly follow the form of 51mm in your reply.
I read 126.58mm
